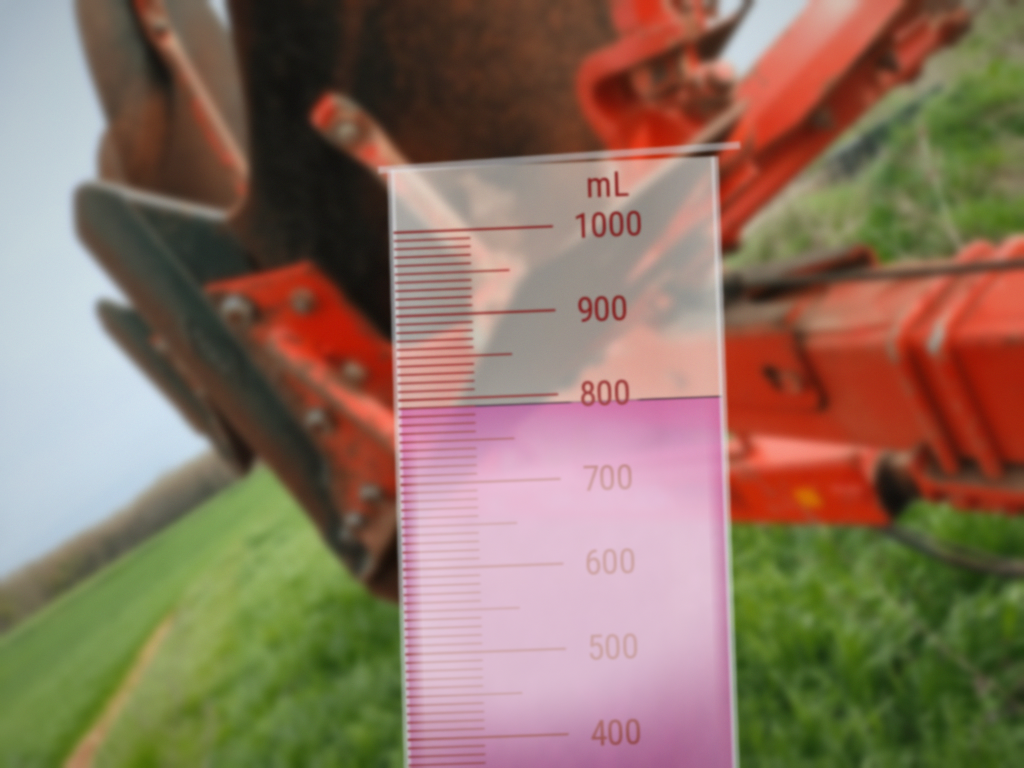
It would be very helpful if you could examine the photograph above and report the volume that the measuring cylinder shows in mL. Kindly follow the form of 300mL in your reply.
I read 790mL
